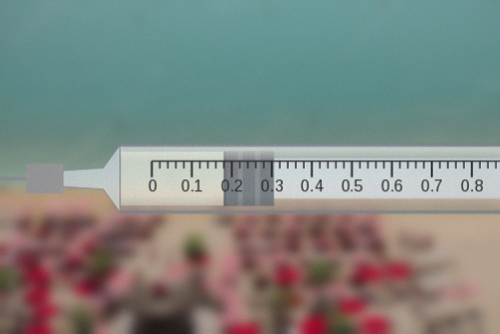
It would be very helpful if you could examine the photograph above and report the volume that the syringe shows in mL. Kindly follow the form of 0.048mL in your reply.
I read 0.18mL
